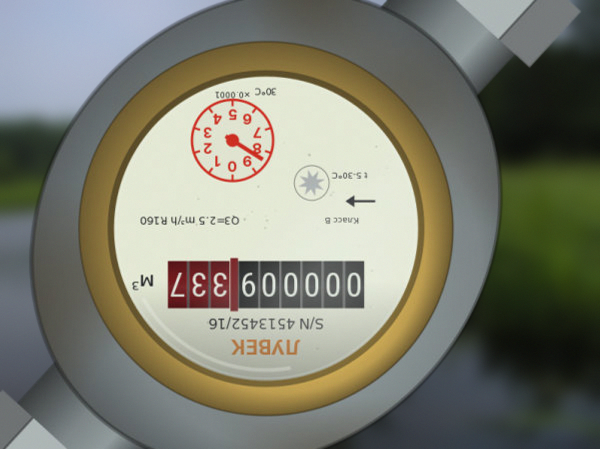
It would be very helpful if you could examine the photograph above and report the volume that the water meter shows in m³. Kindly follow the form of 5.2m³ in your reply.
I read 9.3378m³
